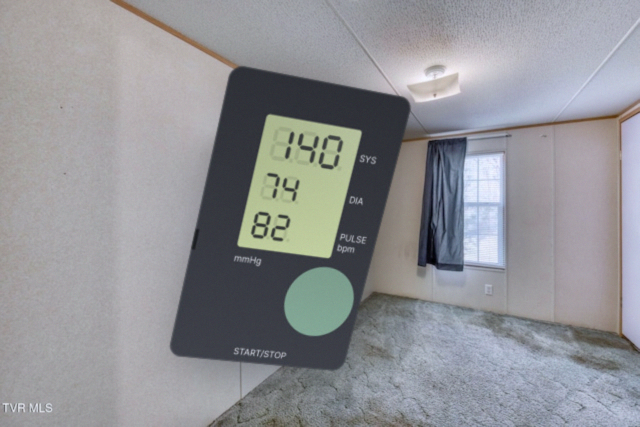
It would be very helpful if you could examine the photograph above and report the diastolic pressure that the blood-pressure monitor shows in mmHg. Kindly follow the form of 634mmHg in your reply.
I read 74mmHg
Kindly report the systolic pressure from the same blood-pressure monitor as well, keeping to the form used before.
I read 140mmHg
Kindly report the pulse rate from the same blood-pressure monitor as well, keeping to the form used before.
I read 82bpm
